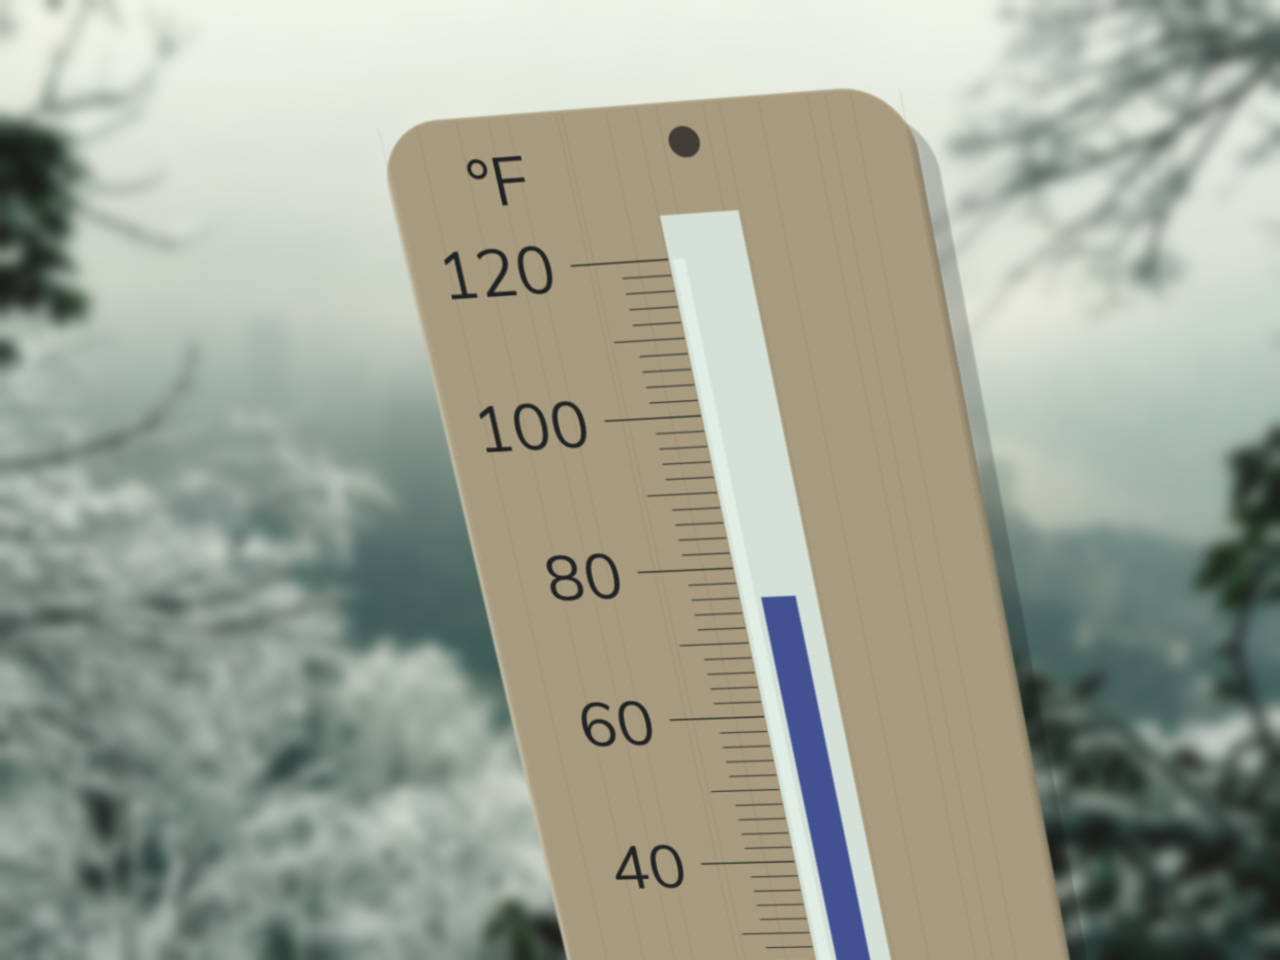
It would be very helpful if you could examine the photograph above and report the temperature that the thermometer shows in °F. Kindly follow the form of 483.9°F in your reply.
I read 76°F
